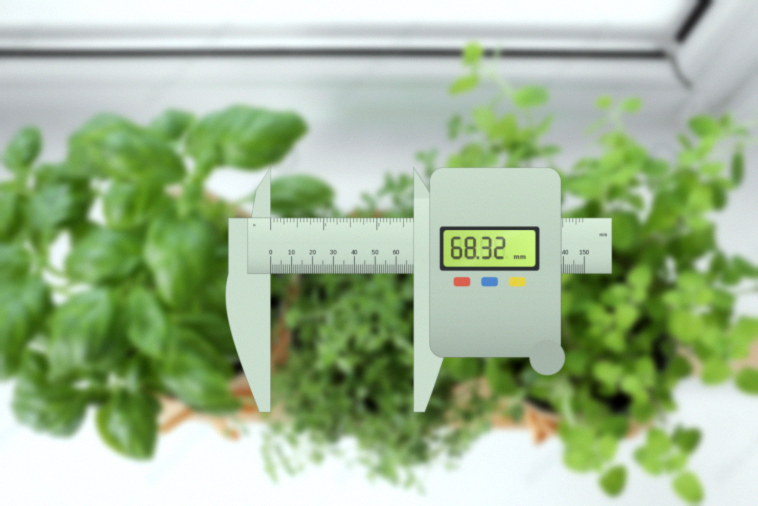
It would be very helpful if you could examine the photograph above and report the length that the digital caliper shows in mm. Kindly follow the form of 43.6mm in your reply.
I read 68.32mm
